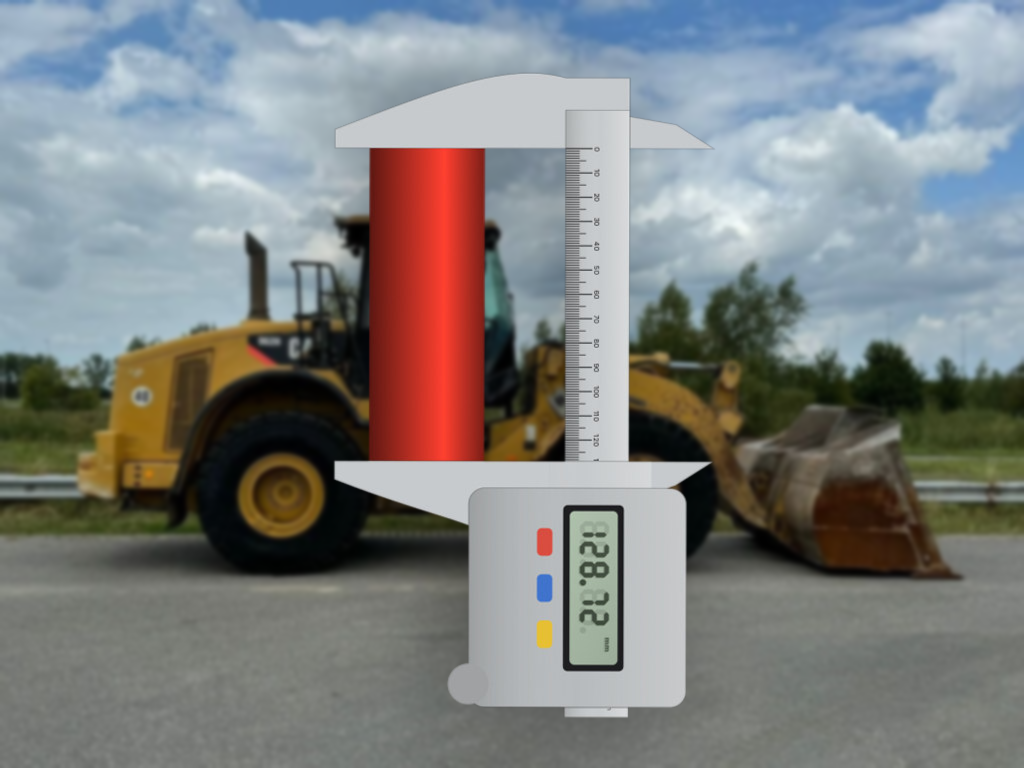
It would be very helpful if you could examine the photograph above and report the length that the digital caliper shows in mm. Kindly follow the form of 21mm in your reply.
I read 128.72mm
